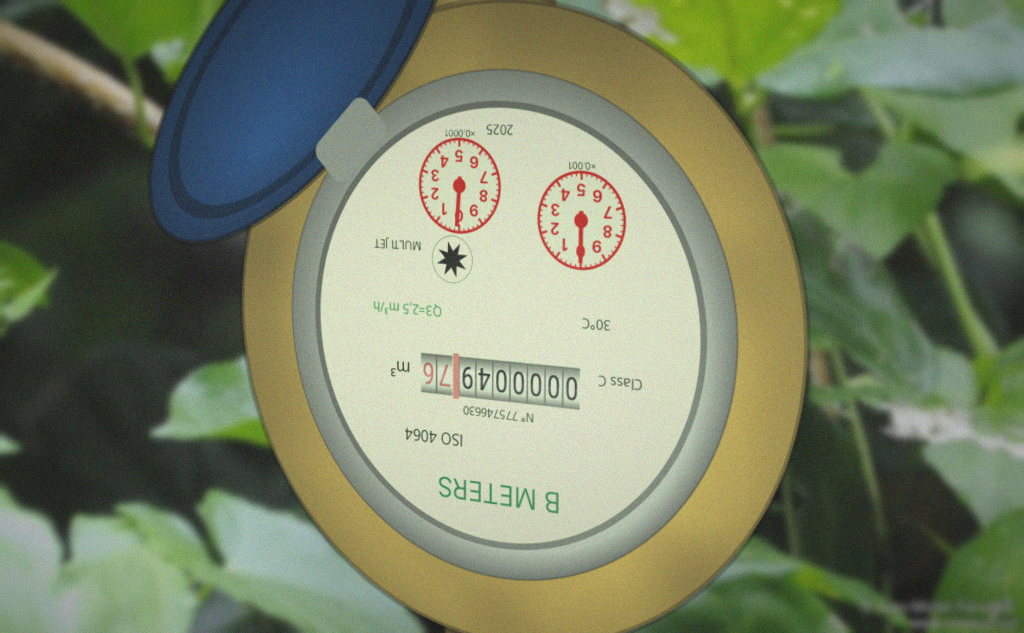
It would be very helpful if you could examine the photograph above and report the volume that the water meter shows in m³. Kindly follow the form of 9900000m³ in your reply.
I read 49.7600m³
